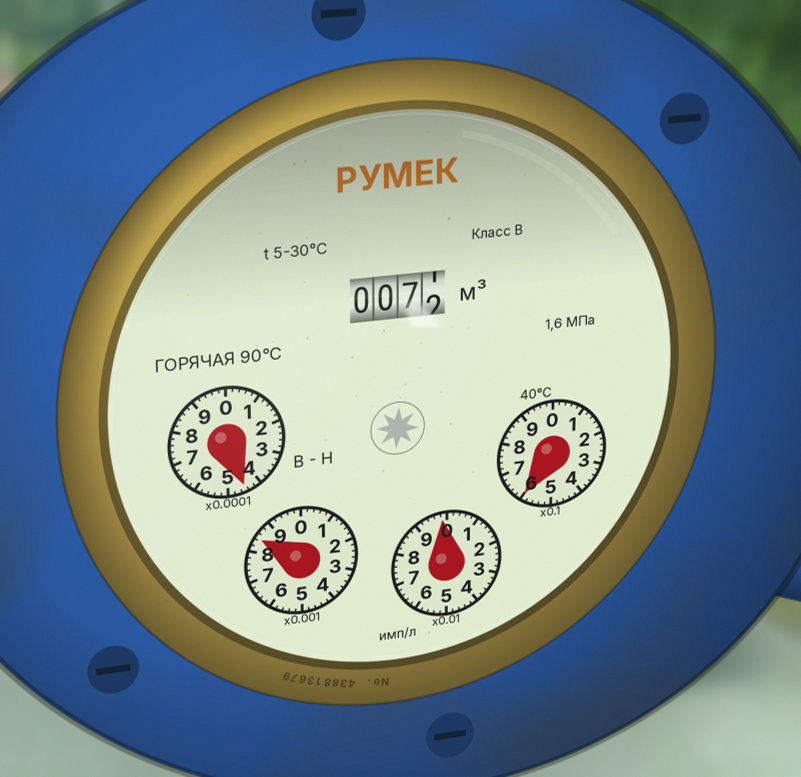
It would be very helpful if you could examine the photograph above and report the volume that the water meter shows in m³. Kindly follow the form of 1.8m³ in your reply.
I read 71.5984m³
